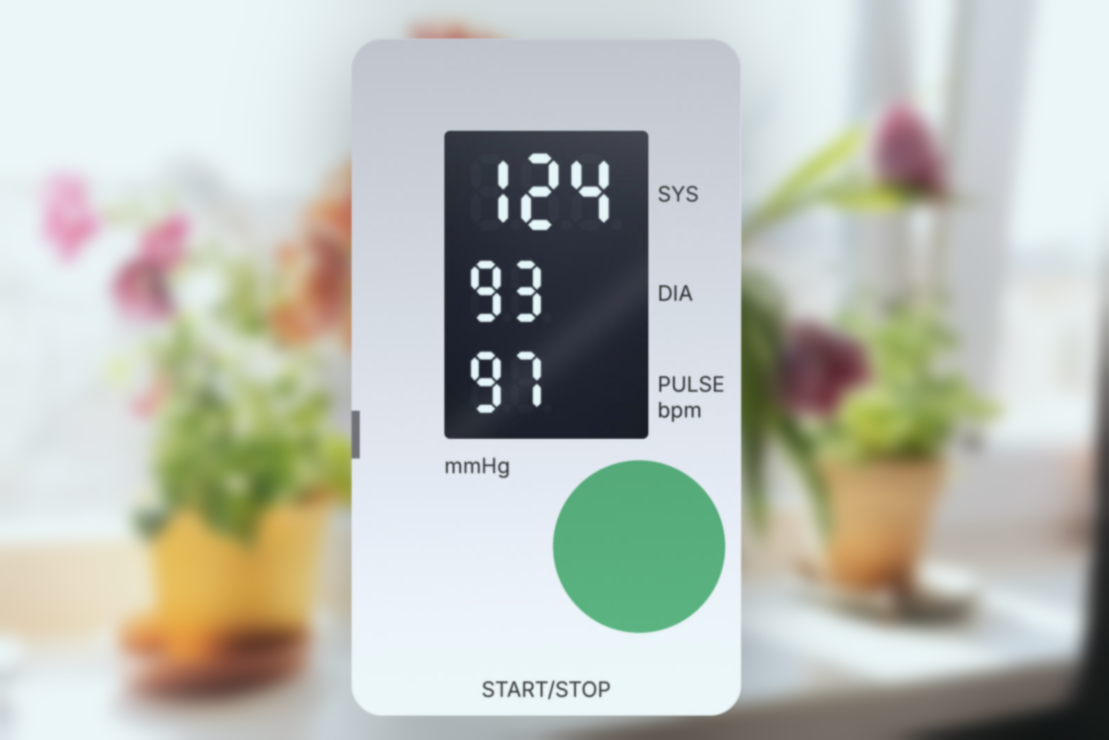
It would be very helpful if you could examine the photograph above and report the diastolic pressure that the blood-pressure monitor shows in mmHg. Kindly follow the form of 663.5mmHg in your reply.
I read 93mmHg
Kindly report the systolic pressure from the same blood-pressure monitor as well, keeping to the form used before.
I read 124mmHg
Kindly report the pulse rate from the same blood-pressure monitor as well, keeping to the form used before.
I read 97bpm
